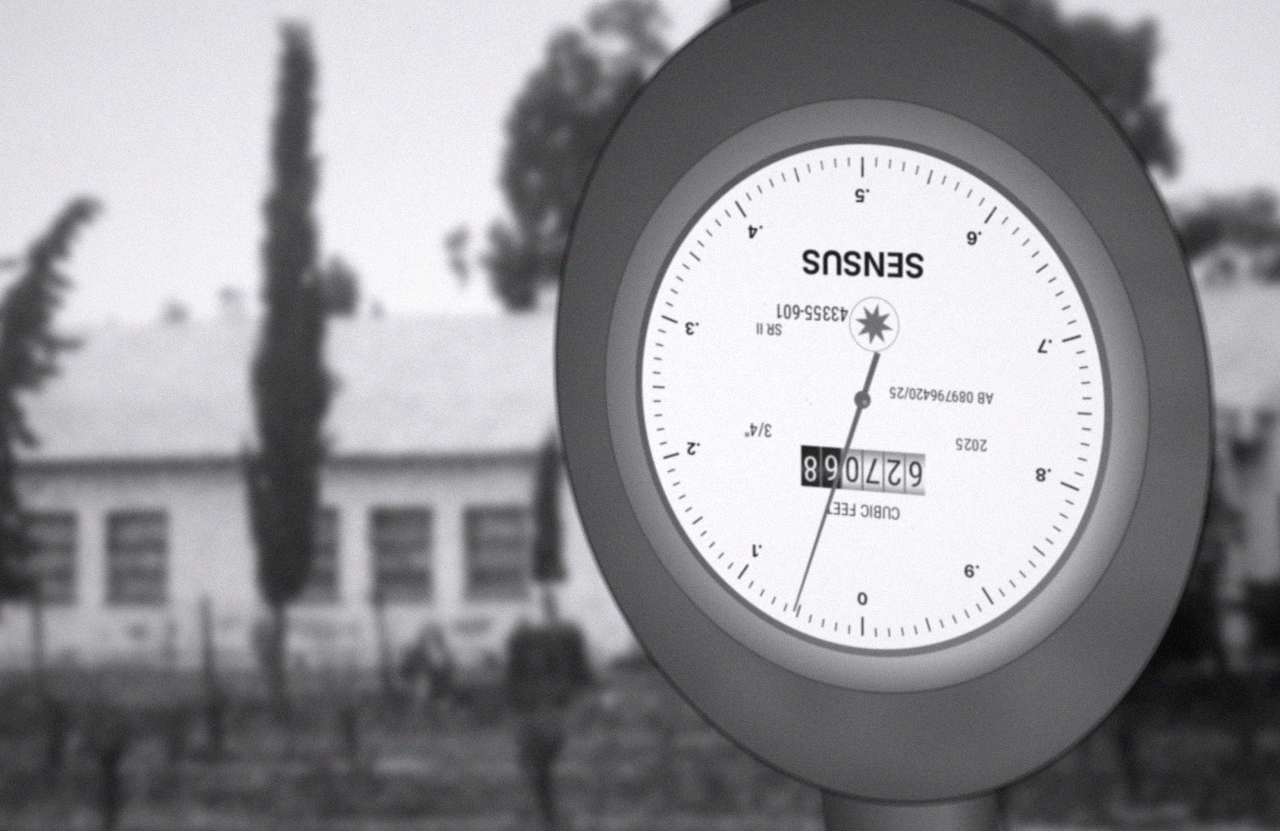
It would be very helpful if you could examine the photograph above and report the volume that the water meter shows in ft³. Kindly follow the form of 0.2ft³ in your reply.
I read 627068.05ft³
